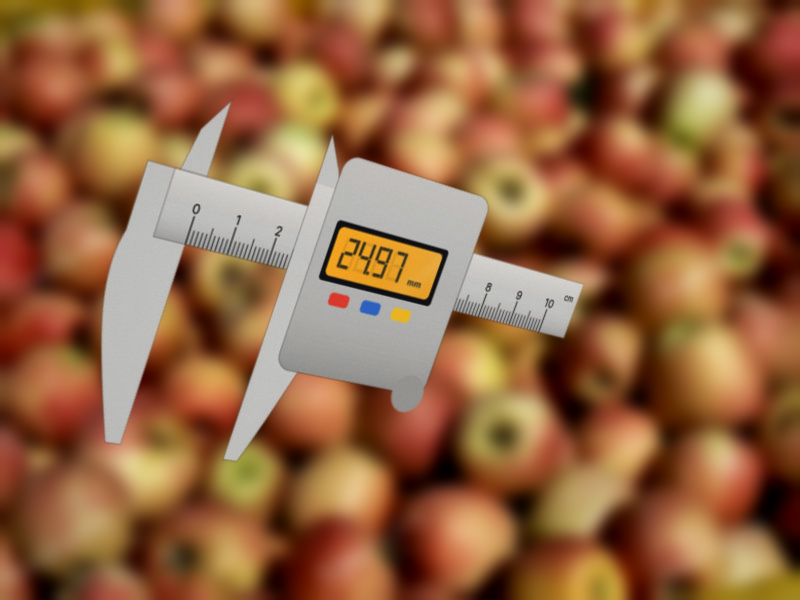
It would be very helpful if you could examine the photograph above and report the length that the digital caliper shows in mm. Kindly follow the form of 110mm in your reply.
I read 24.97mm
